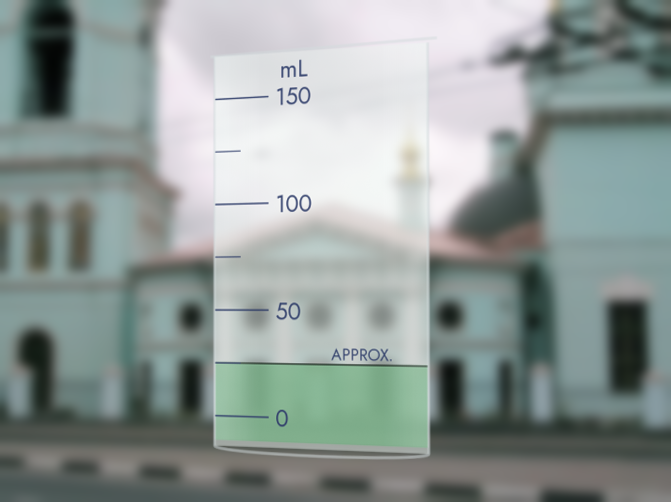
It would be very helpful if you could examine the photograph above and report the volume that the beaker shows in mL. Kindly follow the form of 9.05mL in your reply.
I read 25mL
